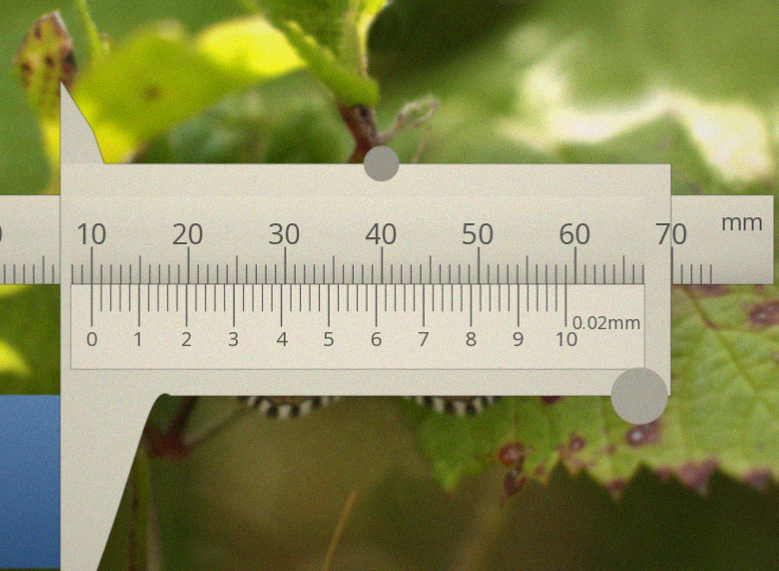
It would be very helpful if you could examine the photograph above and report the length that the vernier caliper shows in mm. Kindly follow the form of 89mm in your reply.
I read 10.0mm
